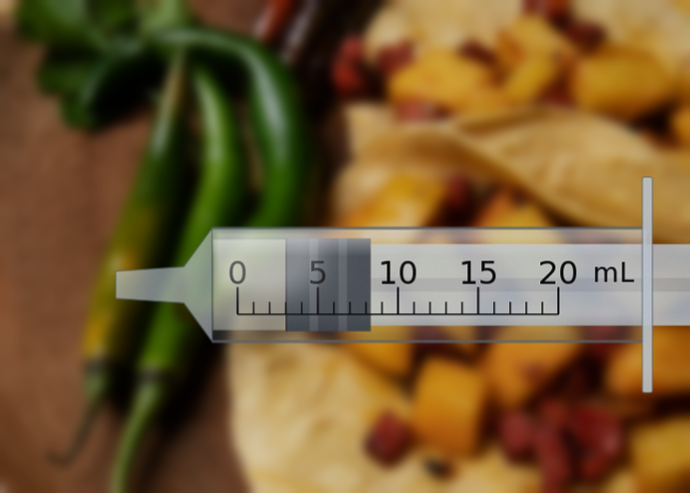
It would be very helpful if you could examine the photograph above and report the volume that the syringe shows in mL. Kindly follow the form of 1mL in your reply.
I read 3mL
